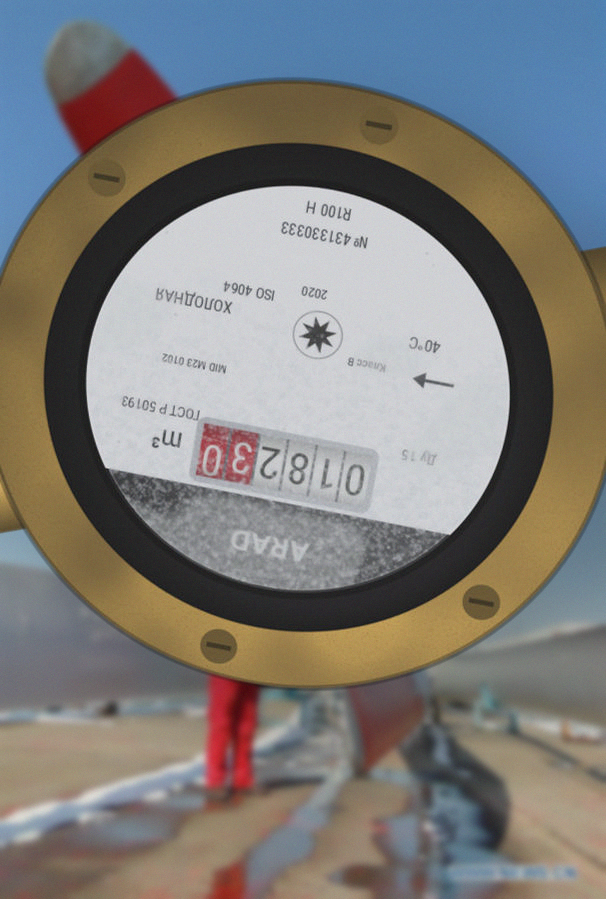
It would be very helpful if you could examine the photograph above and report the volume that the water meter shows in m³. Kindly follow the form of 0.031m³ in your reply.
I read 182.30m³
